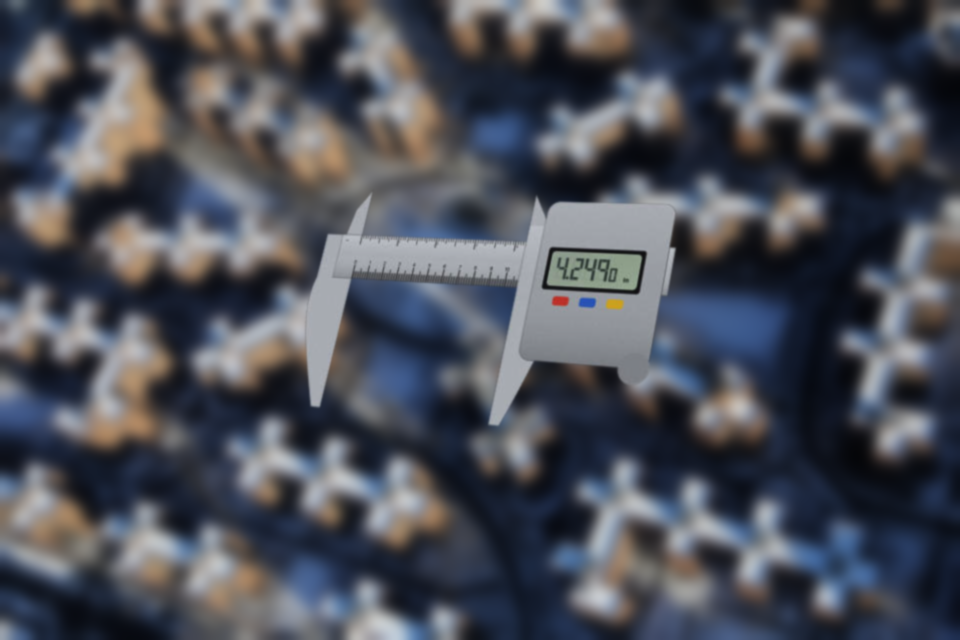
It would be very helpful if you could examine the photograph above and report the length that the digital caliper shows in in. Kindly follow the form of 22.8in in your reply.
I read 4.2490in
